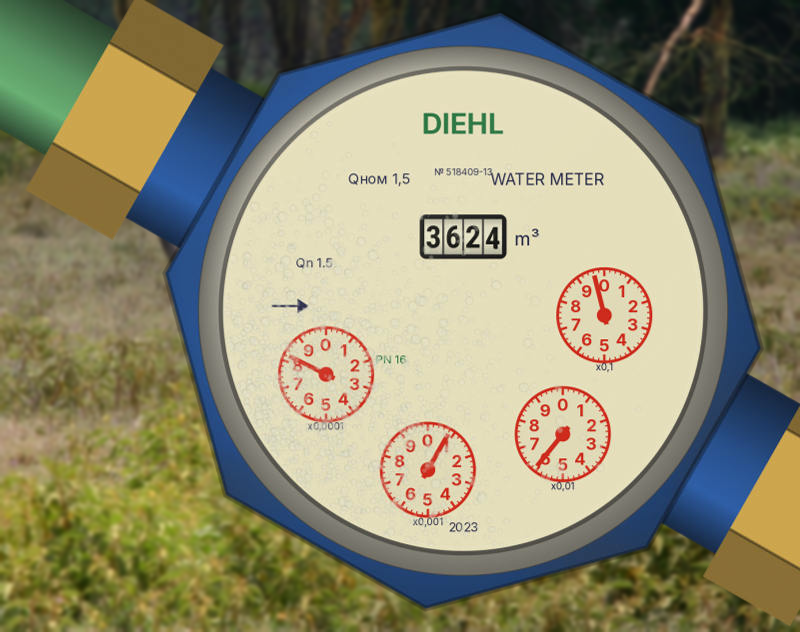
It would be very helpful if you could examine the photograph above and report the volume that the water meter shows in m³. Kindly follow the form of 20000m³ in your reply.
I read 3623.9608m³
